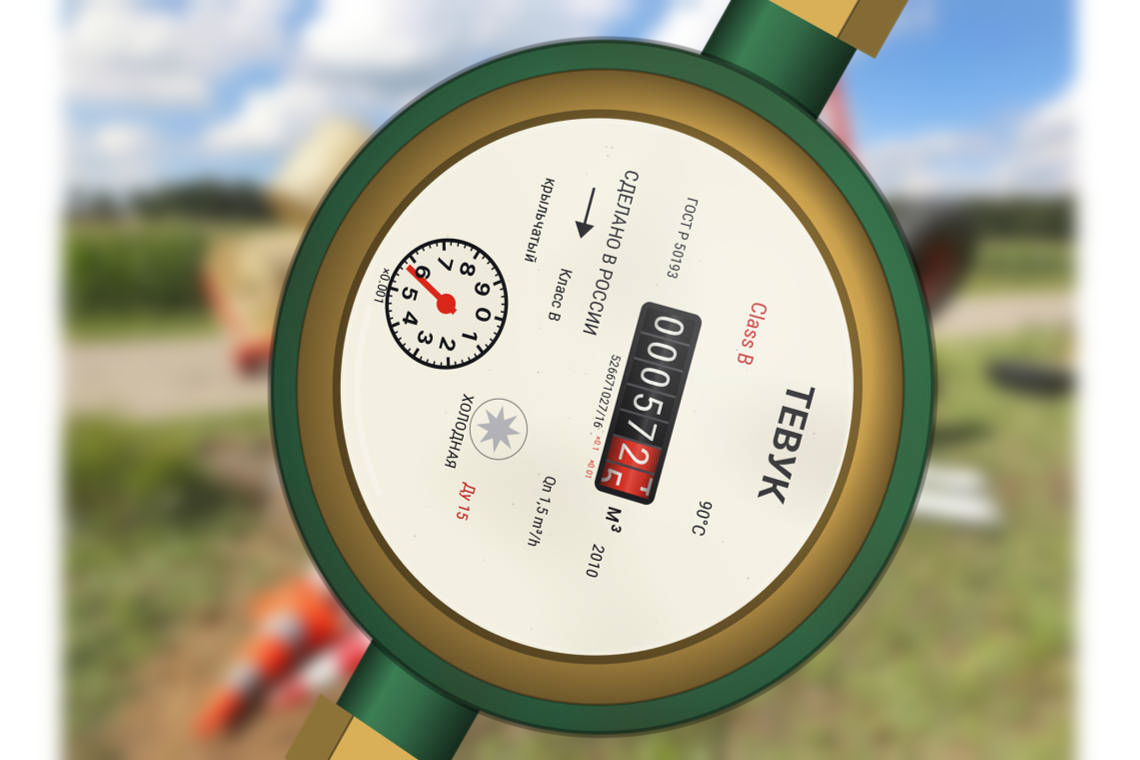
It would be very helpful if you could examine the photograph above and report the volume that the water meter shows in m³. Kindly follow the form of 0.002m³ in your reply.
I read 57.245m³
